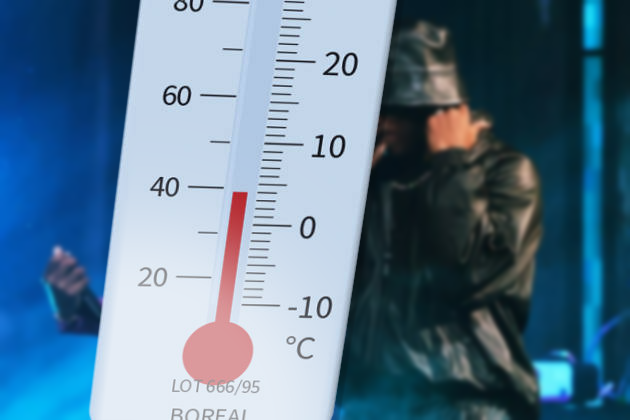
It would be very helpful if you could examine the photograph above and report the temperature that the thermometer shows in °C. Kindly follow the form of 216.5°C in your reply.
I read 4°C
